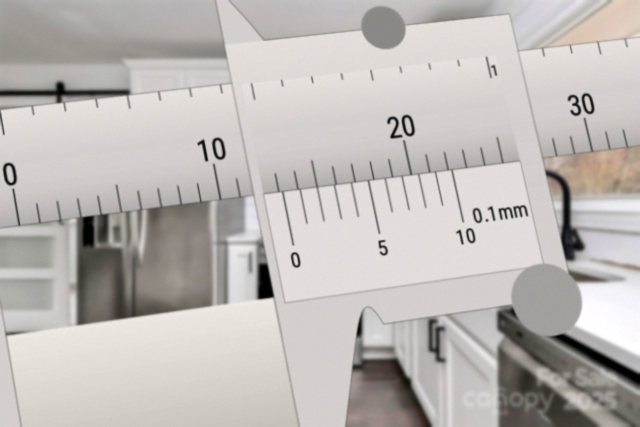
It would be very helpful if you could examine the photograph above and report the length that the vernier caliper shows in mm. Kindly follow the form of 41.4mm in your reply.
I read 13.2mm
